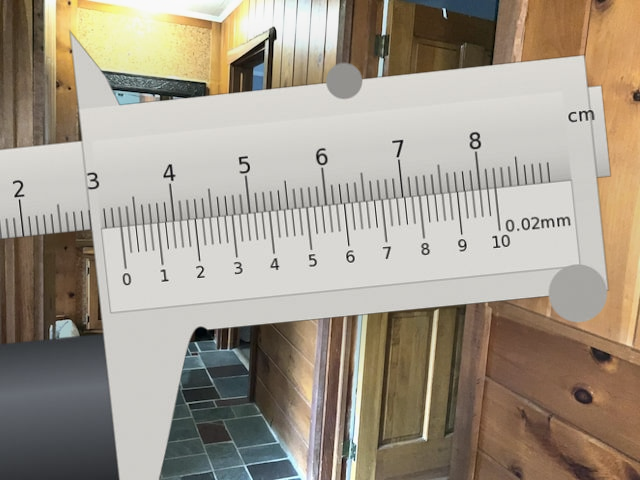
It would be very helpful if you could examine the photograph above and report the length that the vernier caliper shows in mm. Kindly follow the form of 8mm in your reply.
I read 33.0mm
